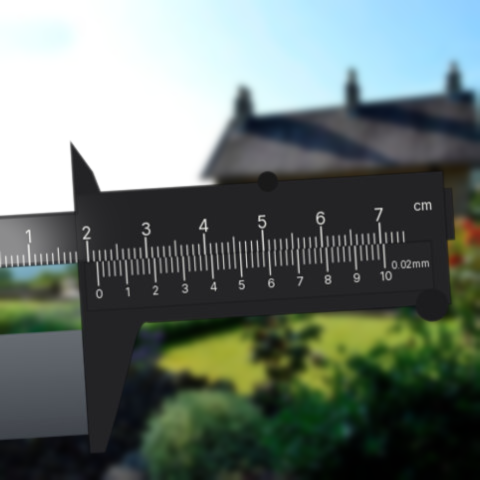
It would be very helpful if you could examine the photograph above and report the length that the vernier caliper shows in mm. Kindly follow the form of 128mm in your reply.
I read 21.5mm
